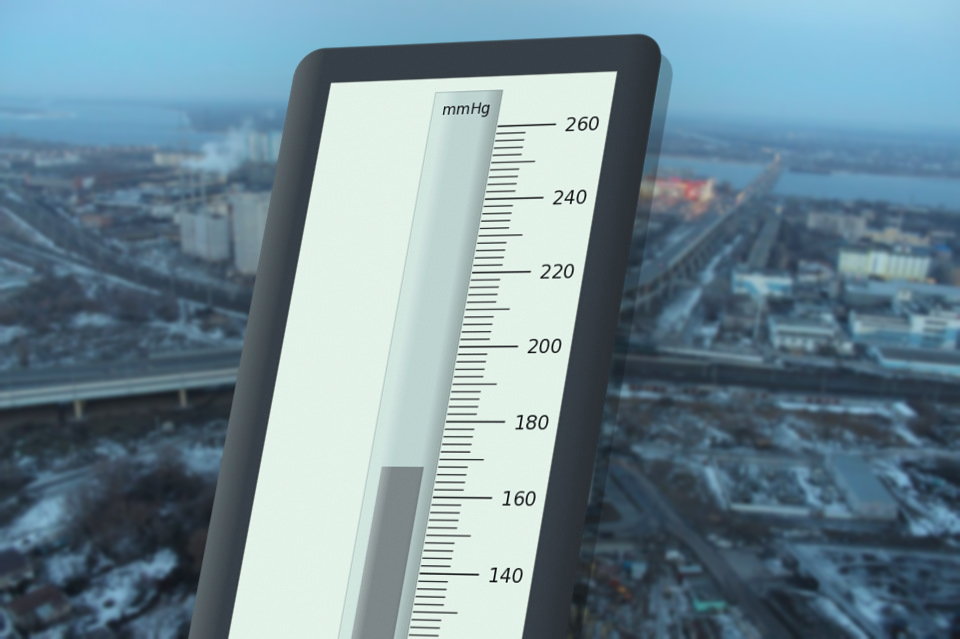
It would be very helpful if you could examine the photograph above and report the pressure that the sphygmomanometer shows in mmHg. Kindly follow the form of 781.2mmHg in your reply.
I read 168mmHg
